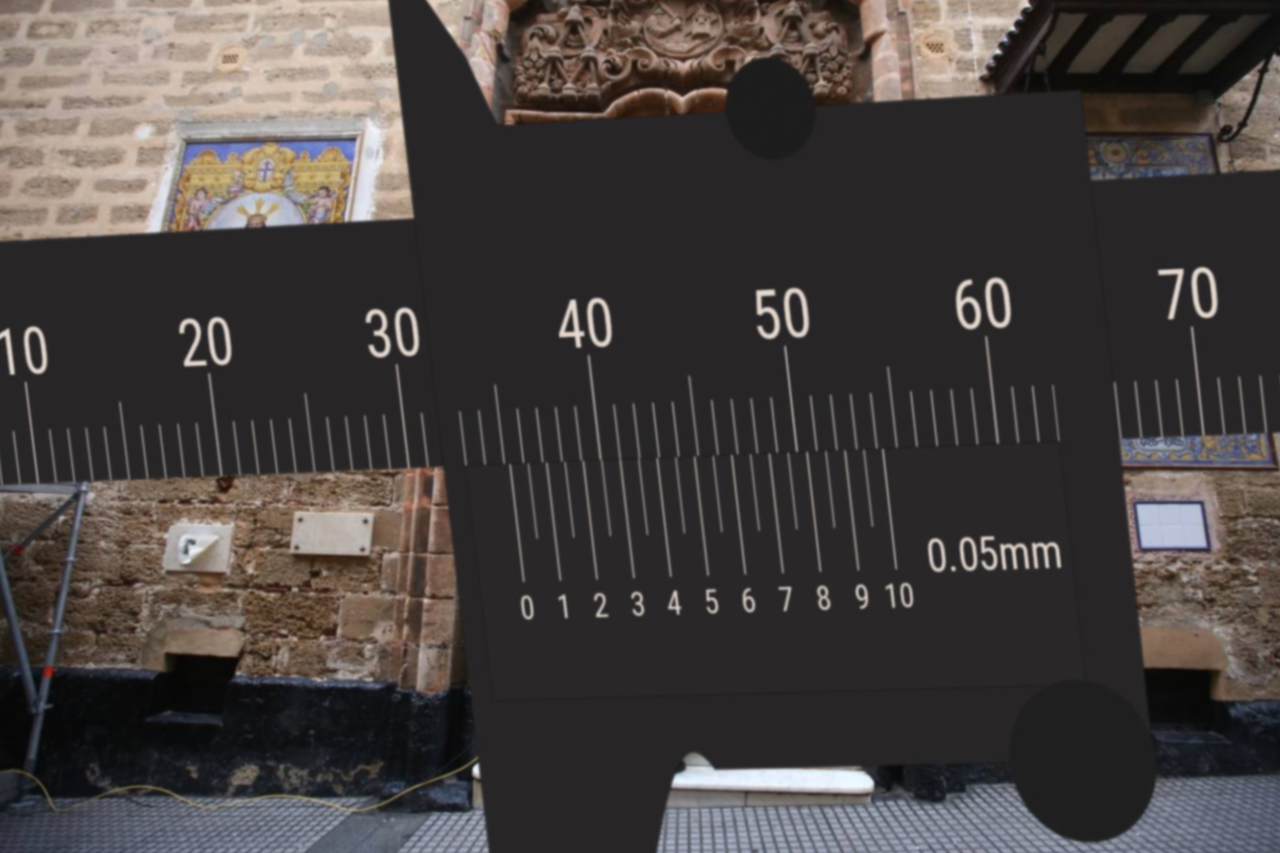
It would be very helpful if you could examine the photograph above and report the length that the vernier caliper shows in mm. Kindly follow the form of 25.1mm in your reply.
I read 35.3mm
